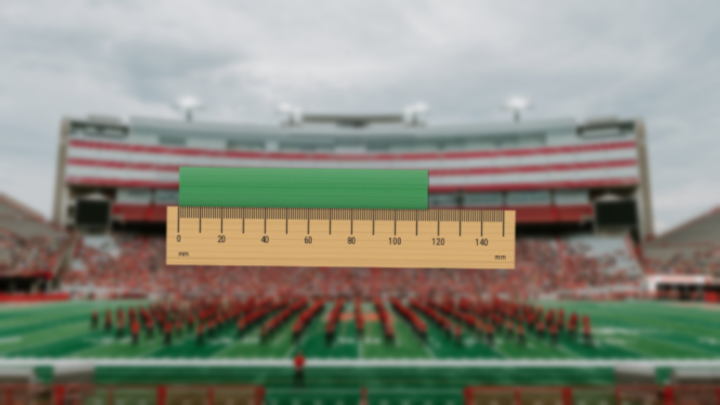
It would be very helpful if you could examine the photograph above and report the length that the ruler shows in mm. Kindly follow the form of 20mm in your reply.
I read 115mm
